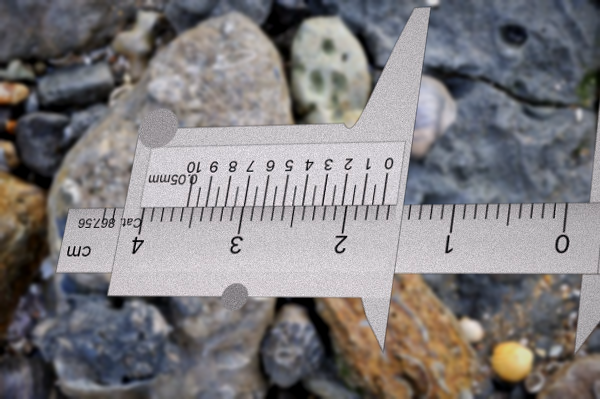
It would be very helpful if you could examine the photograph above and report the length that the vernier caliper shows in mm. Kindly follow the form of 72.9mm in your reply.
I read 16.6mm
